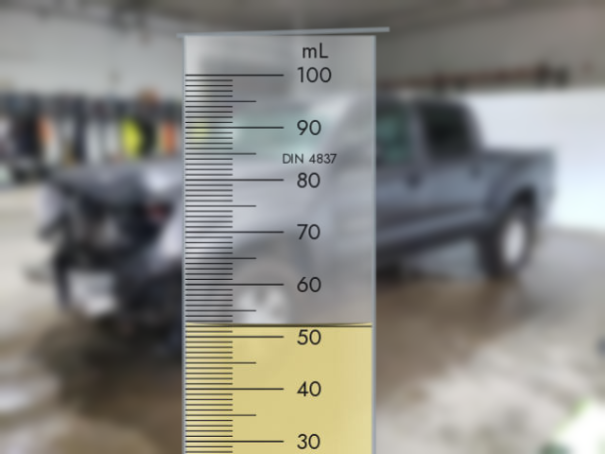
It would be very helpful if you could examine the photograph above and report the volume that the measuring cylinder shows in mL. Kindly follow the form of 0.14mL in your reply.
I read 52mL
